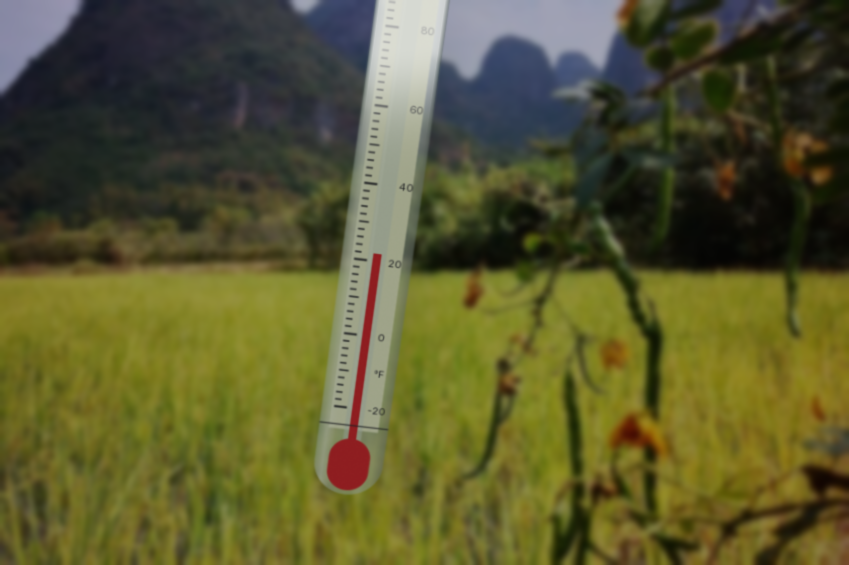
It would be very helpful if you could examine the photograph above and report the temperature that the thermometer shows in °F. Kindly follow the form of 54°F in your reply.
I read 22°F
